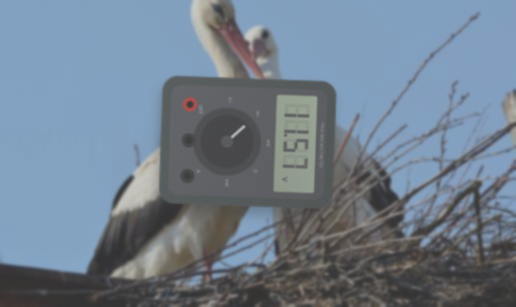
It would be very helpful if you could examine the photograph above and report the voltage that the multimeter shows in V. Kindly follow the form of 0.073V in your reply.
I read 11.57V
